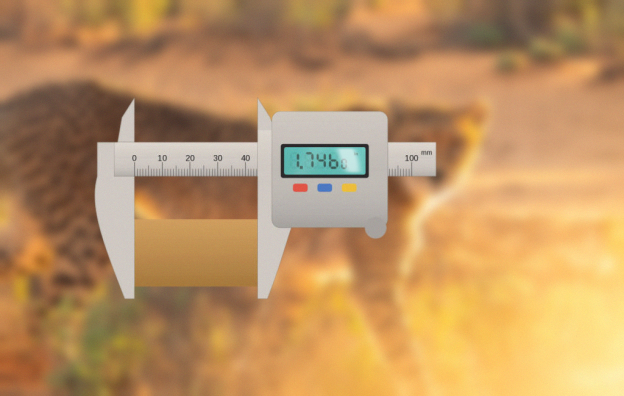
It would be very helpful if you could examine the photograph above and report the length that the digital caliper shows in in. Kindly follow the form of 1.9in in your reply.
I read 1.7460in
